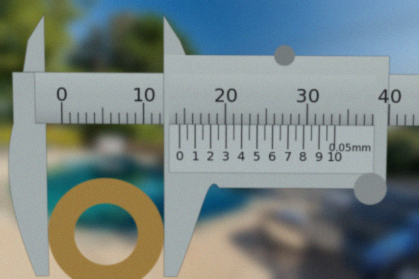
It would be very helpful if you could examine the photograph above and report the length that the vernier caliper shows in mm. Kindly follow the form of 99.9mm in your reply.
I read 14.4mm
